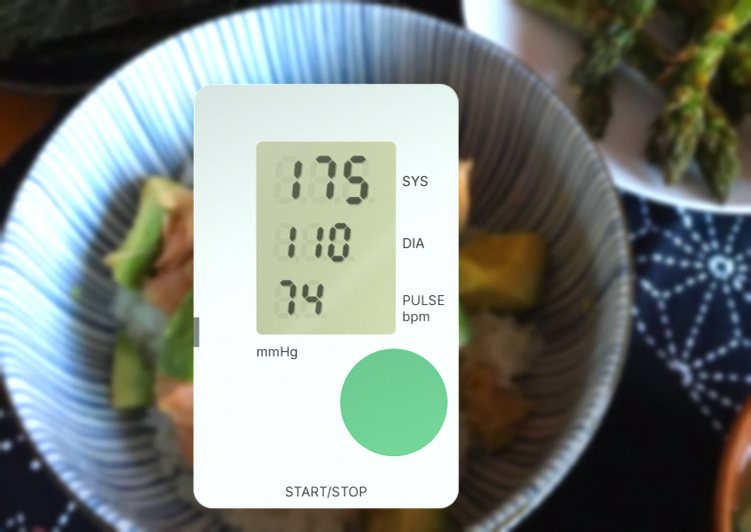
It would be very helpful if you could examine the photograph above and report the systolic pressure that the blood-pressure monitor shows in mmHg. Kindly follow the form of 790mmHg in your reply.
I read 175mmHg
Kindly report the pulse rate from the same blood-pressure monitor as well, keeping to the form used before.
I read 74bpm
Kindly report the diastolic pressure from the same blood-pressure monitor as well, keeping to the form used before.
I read 110mmHg
